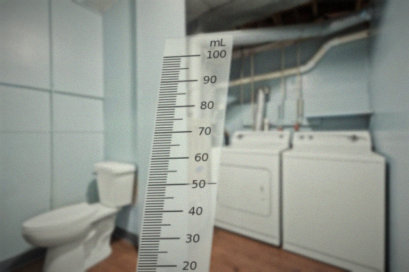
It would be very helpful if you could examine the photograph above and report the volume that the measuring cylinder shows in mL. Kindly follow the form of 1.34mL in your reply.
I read 50mL
